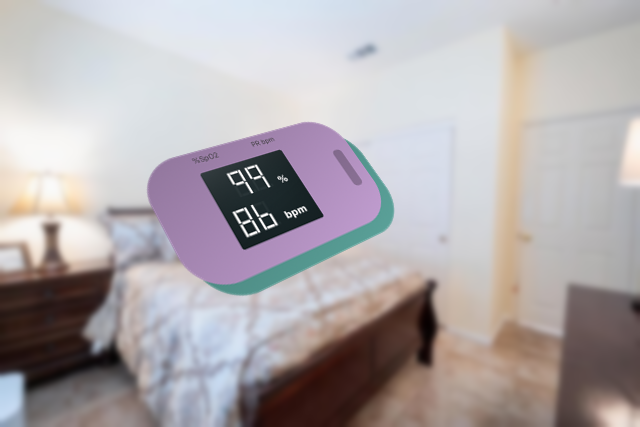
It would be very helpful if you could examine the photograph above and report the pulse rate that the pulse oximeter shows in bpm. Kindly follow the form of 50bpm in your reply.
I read 86bpm
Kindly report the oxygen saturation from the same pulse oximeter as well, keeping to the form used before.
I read 99%
